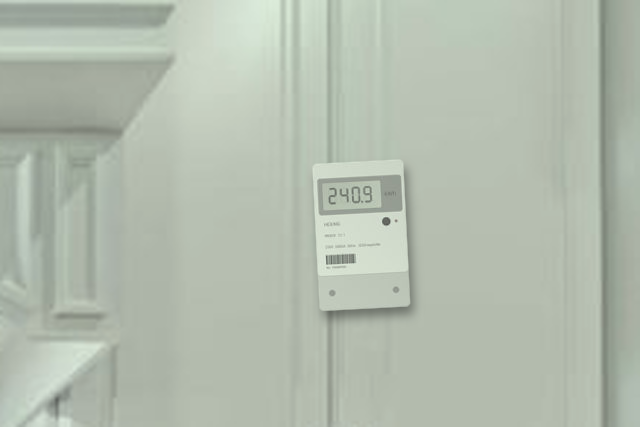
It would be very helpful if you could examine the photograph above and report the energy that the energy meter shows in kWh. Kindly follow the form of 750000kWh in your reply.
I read 240.9kWh
